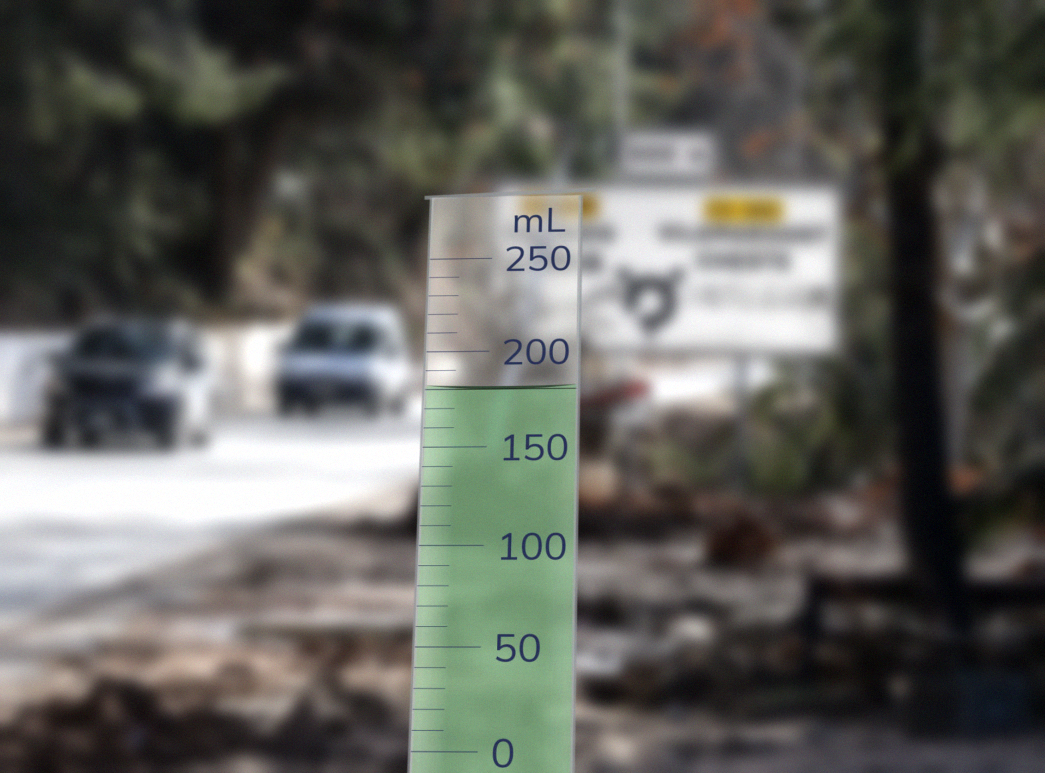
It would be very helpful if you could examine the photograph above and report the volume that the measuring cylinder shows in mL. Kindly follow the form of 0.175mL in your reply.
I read 180mL
